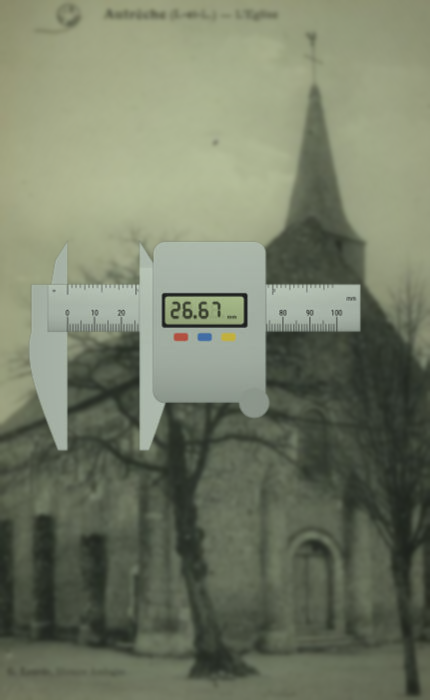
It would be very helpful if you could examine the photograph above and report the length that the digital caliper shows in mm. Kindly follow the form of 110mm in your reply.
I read 26.67mm
